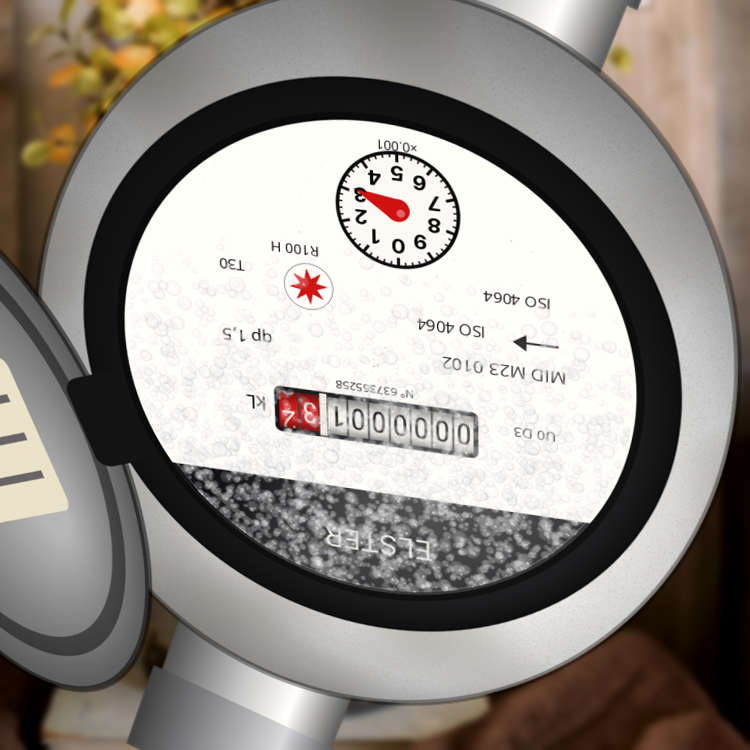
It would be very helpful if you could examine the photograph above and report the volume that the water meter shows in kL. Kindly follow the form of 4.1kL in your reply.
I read 1.323kL
